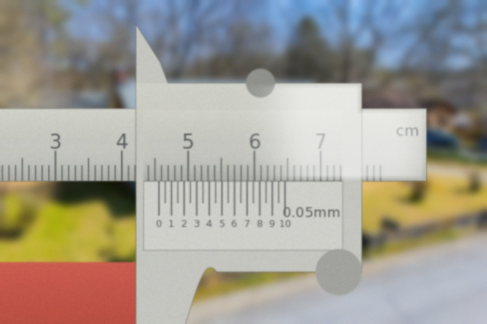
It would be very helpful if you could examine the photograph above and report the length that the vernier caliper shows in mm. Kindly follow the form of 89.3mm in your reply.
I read 45.6mm
